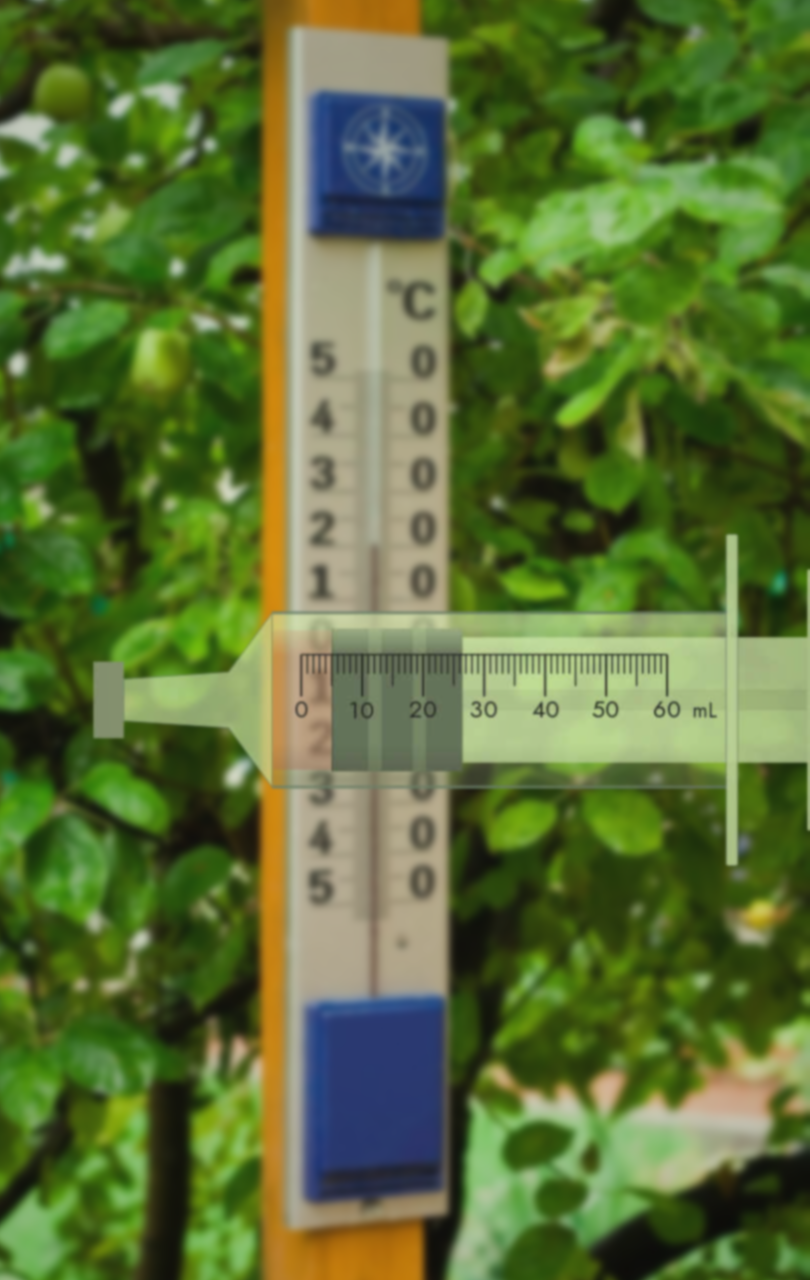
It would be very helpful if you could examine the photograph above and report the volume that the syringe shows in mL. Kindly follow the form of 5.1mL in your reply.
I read 5mL
